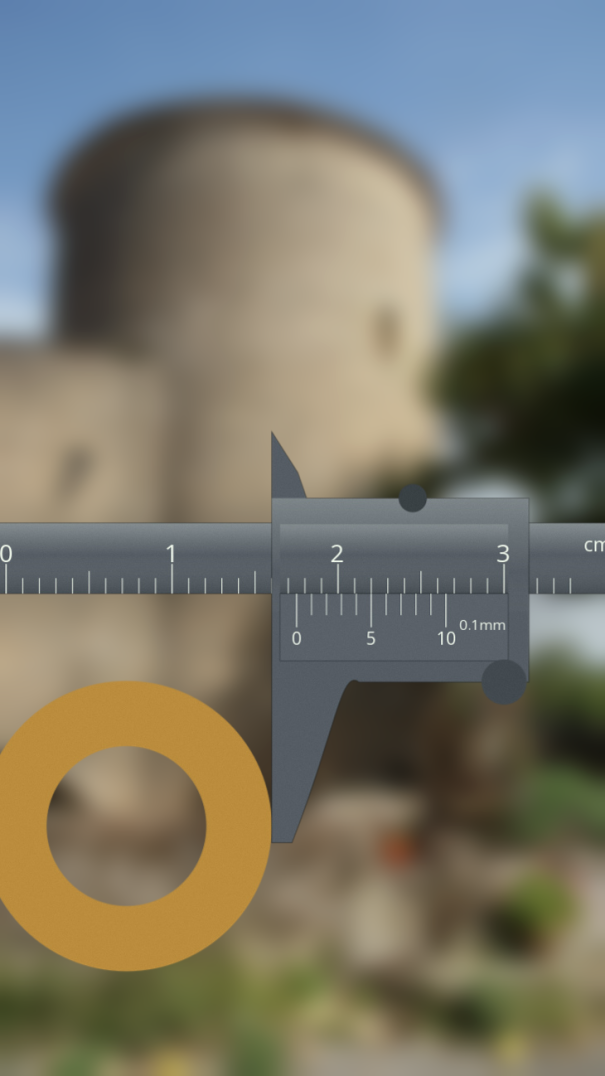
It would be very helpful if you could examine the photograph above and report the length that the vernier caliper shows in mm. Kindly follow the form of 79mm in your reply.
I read 17.5mm
